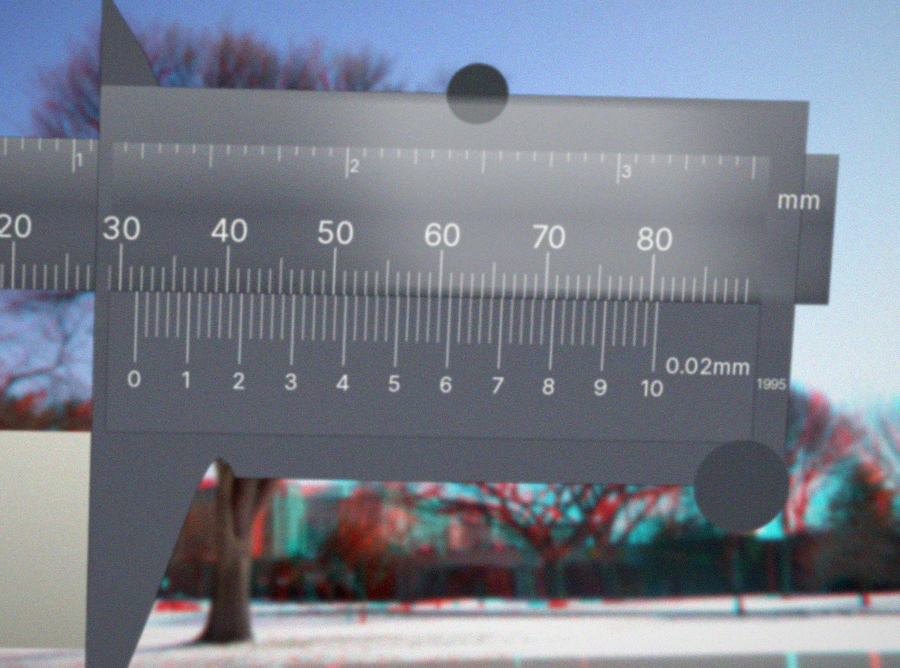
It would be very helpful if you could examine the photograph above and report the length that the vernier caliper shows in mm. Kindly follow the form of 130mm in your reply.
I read 31.6mm
